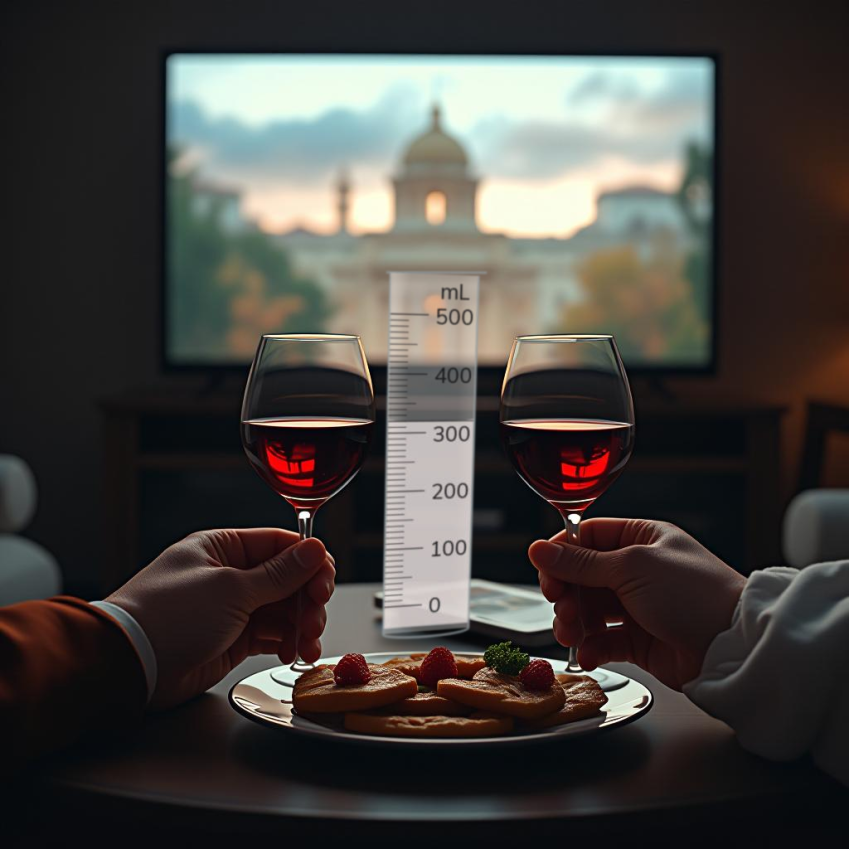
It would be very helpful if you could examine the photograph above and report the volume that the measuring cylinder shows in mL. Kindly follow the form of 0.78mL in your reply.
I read 320mL
